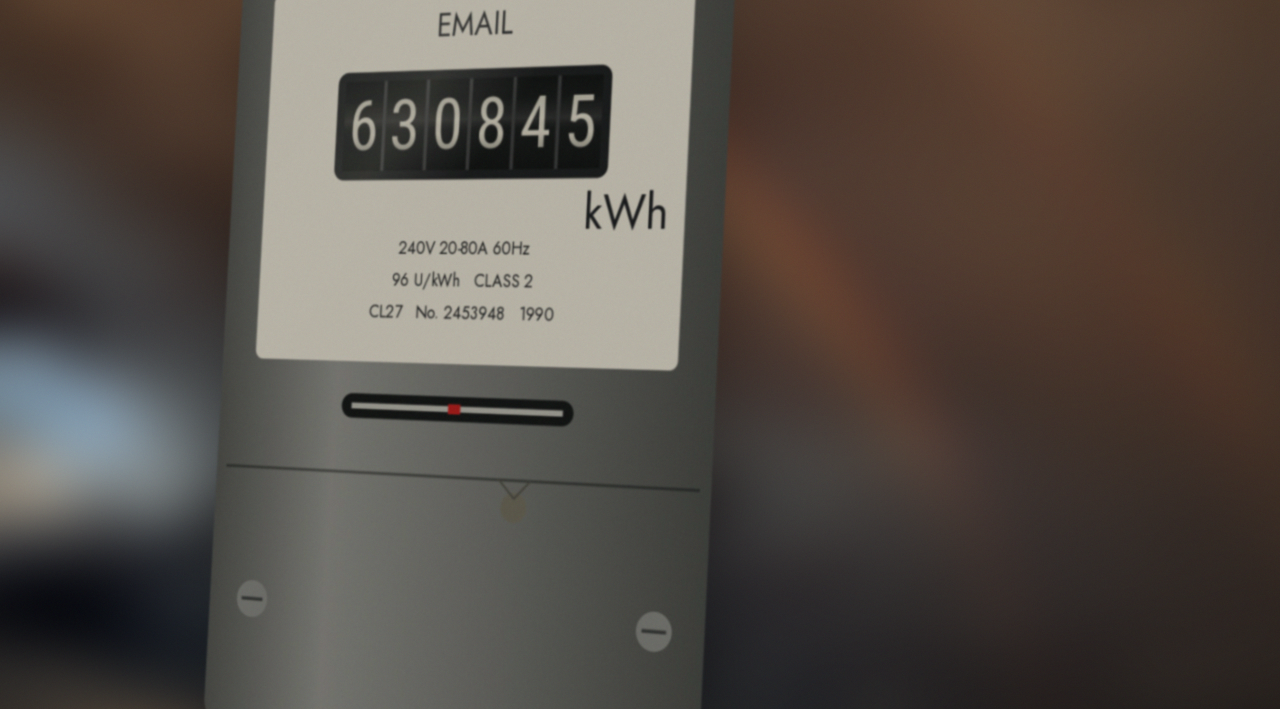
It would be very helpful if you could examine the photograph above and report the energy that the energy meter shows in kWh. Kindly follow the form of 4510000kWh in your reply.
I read 630845kWh
